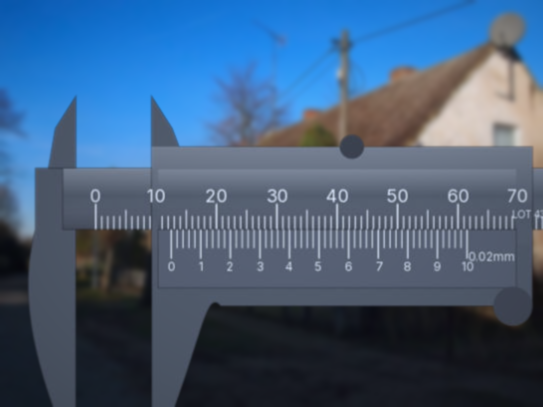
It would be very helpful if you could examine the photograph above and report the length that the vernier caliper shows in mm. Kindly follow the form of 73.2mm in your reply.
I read 12.5mm
